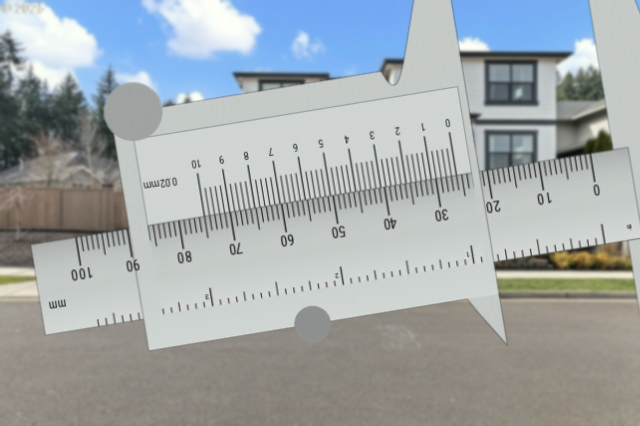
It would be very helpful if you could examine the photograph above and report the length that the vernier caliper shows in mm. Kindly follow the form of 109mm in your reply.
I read 26.0mm
